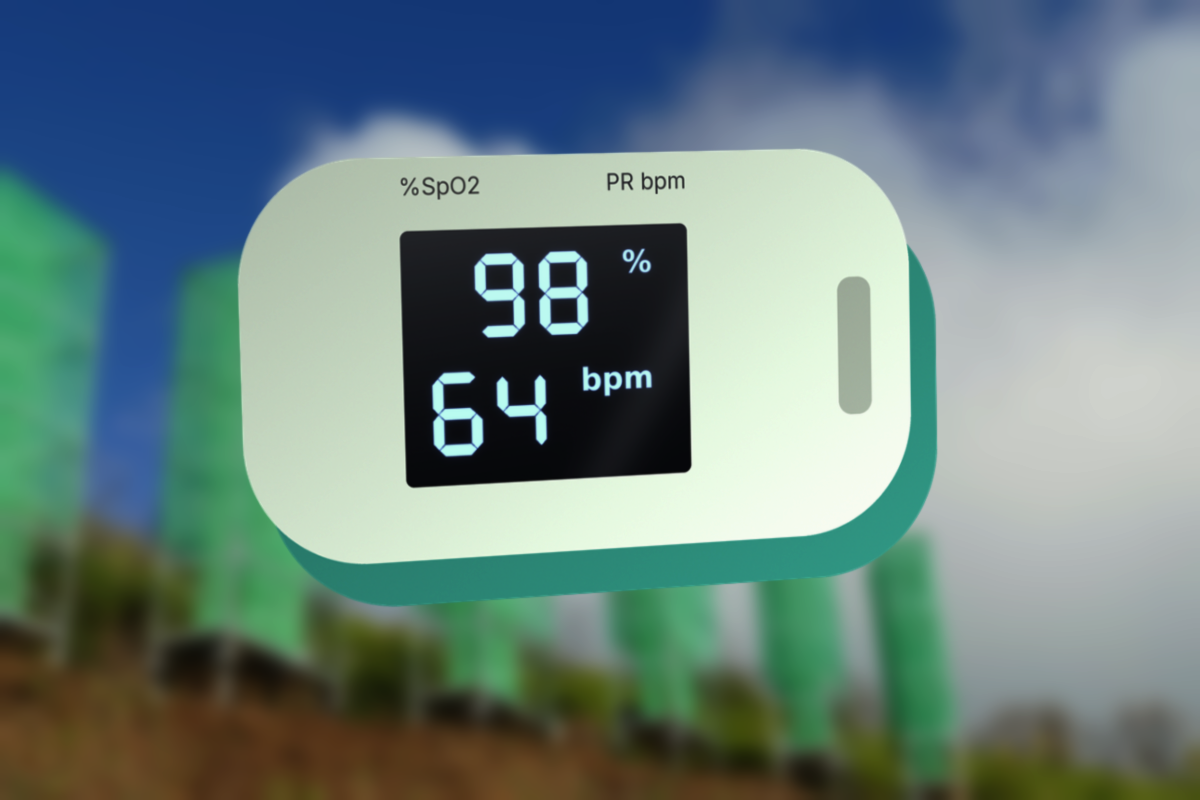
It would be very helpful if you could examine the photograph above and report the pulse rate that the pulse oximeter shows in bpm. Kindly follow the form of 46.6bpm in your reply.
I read 64bpm
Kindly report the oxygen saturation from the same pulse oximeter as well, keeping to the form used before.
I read 98%
